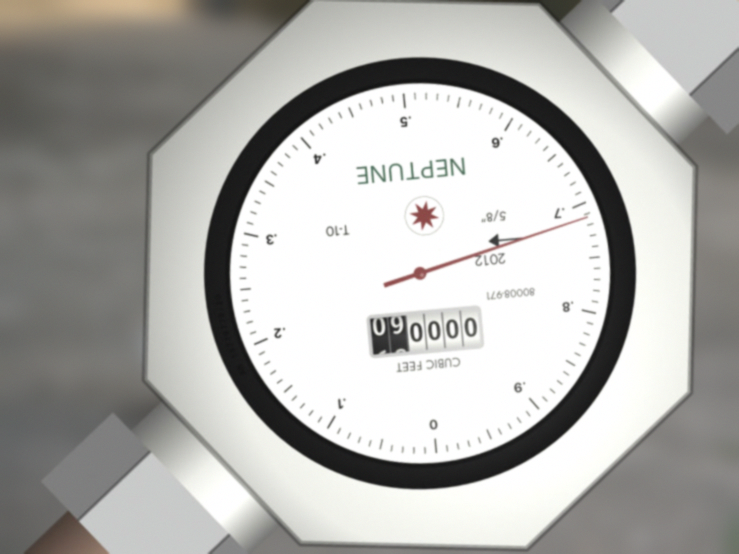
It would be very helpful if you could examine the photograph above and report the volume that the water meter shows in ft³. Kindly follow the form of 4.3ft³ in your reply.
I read 59.71ft³
